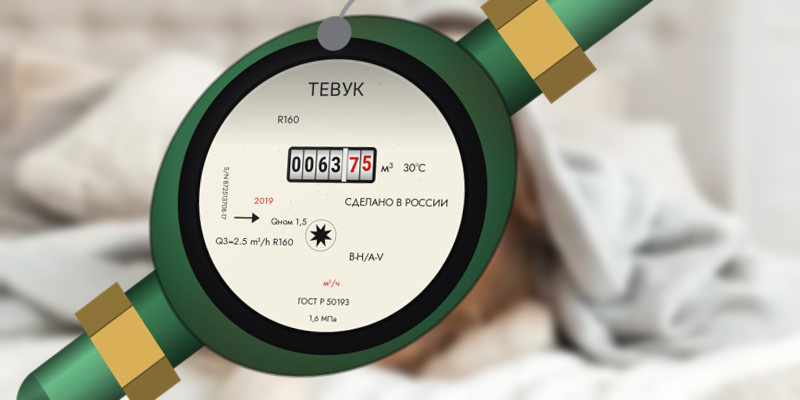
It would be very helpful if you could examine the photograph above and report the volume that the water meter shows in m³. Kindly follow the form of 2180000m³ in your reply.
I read 63.75m³
